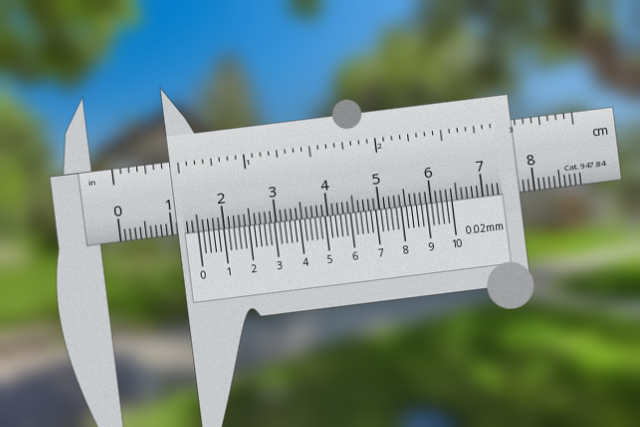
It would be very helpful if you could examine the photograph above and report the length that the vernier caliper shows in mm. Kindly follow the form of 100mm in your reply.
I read 15.0mm
